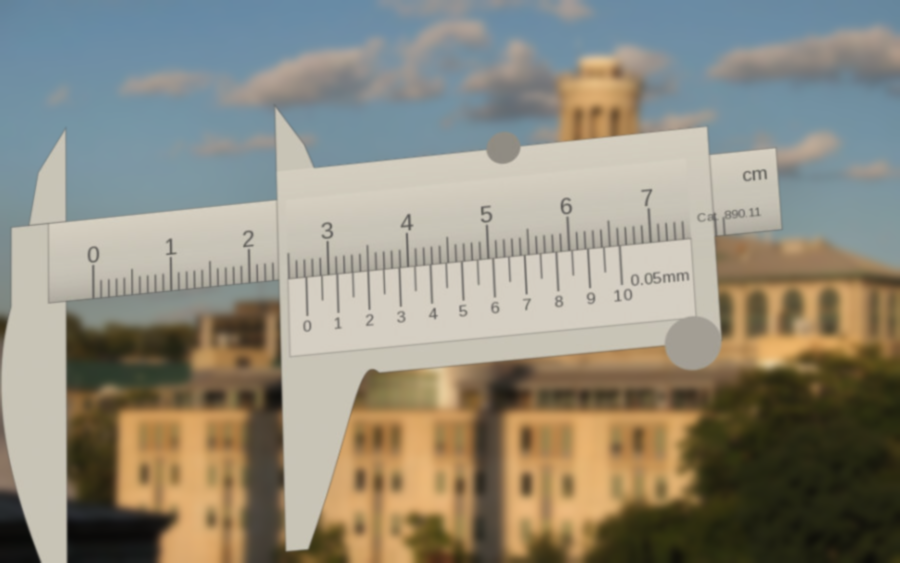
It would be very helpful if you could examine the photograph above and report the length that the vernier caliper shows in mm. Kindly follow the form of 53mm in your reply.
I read 27.2mm
